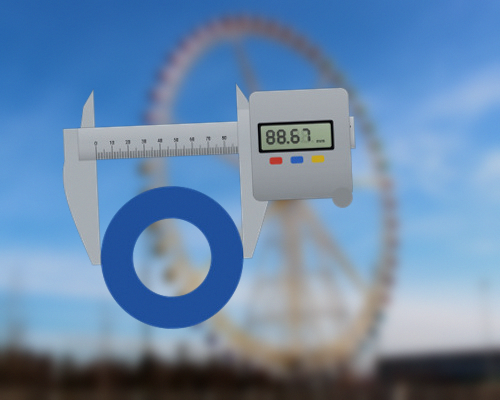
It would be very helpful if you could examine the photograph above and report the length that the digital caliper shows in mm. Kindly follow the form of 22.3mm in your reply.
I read 88.67mm
